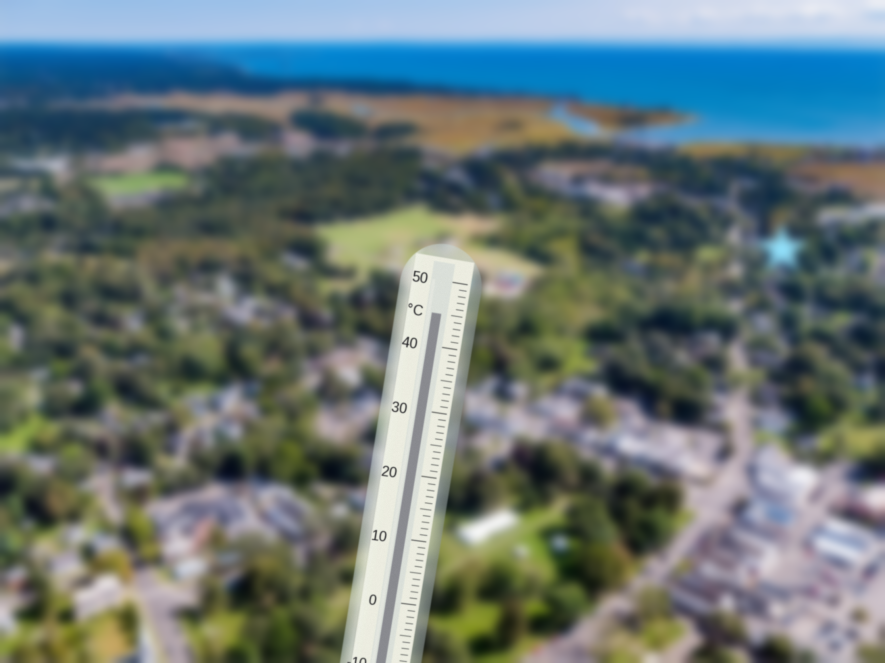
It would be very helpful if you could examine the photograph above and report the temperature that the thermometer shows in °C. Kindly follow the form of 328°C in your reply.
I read 45°C
